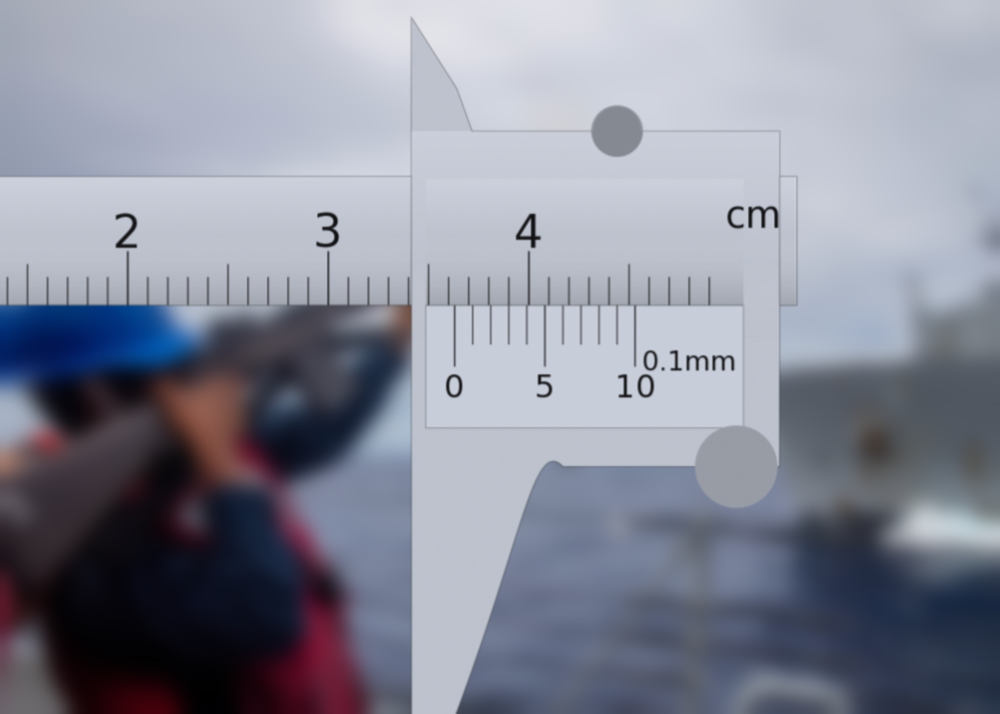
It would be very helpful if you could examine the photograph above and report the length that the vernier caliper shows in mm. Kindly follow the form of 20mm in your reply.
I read 36.3mm
